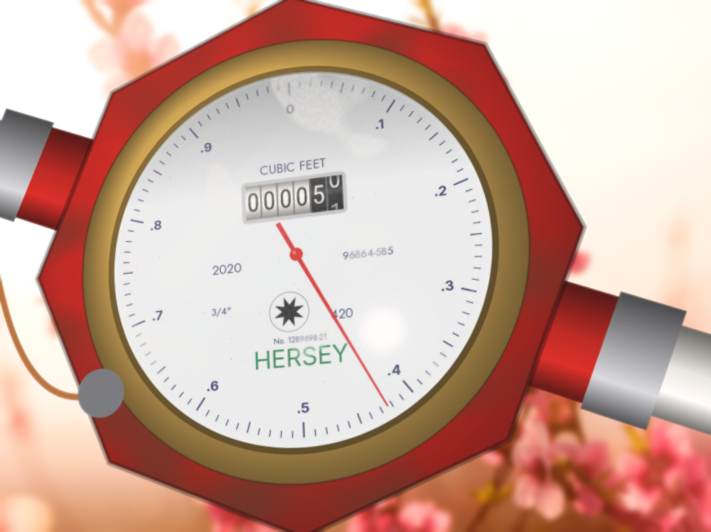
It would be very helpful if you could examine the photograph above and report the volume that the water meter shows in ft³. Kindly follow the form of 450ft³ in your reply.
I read 50.42ft³
